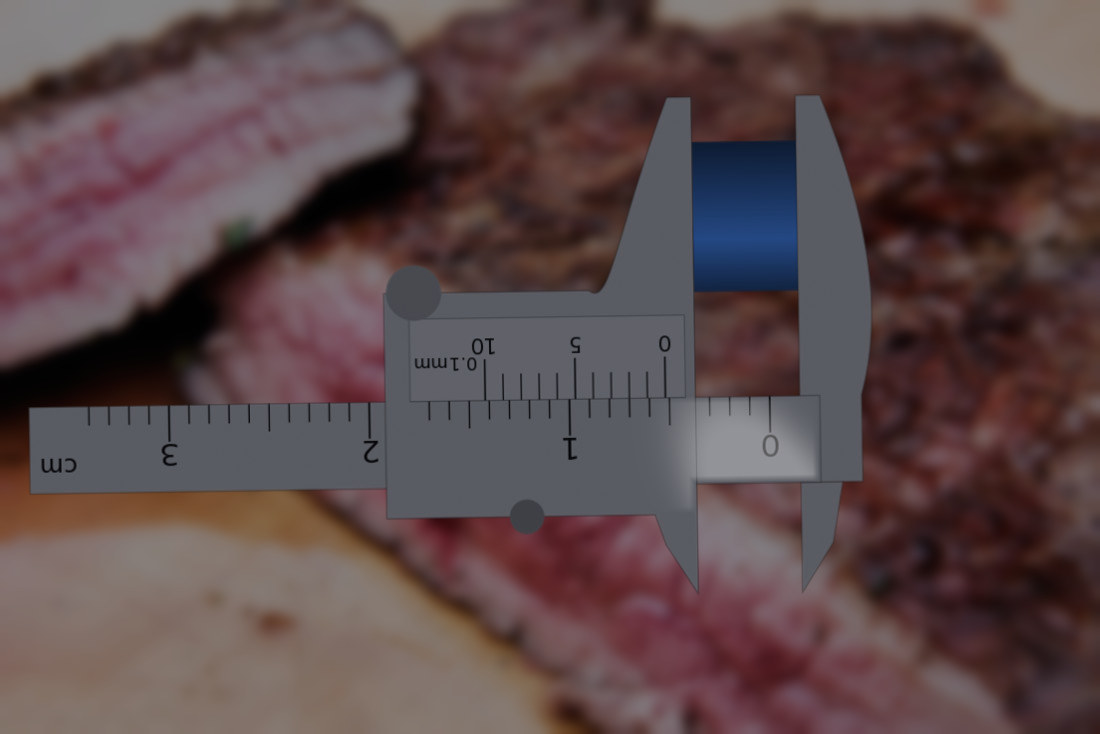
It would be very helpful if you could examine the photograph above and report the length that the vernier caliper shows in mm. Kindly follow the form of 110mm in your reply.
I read 5.2mm
